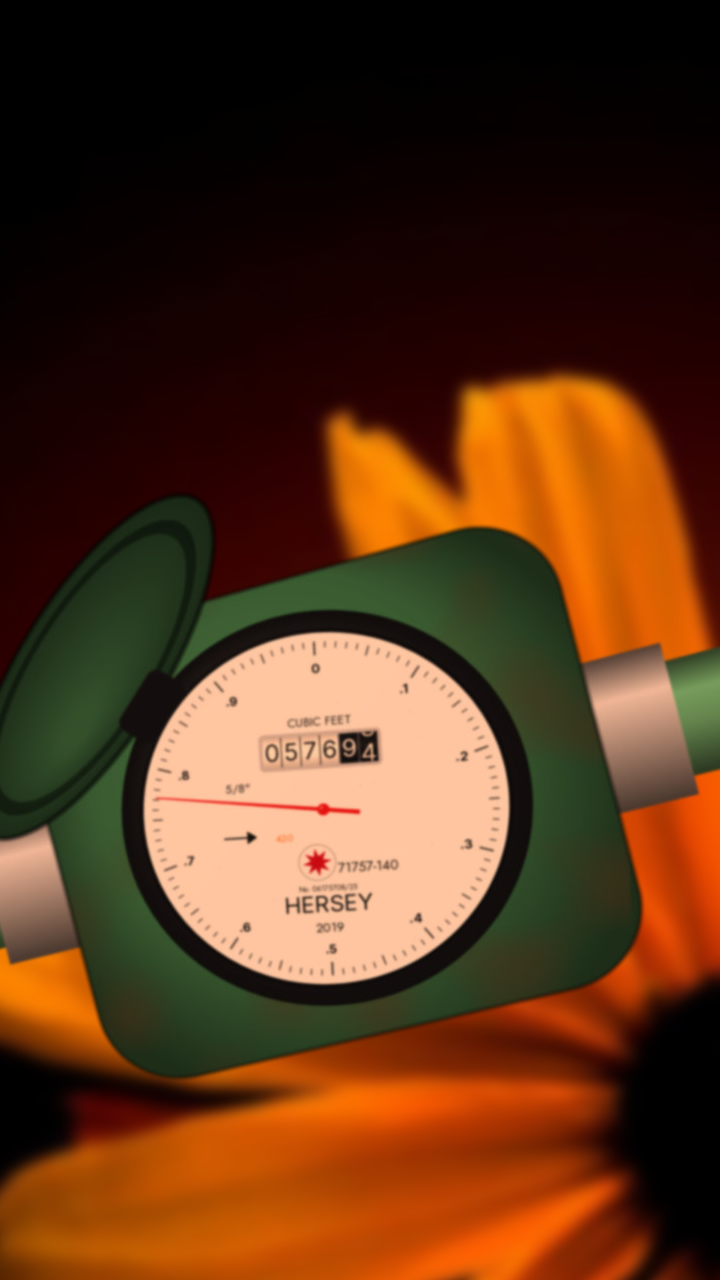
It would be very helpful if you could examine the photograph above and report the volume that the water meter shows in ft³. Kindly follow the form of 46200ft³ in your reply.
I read 57693.77ft³
